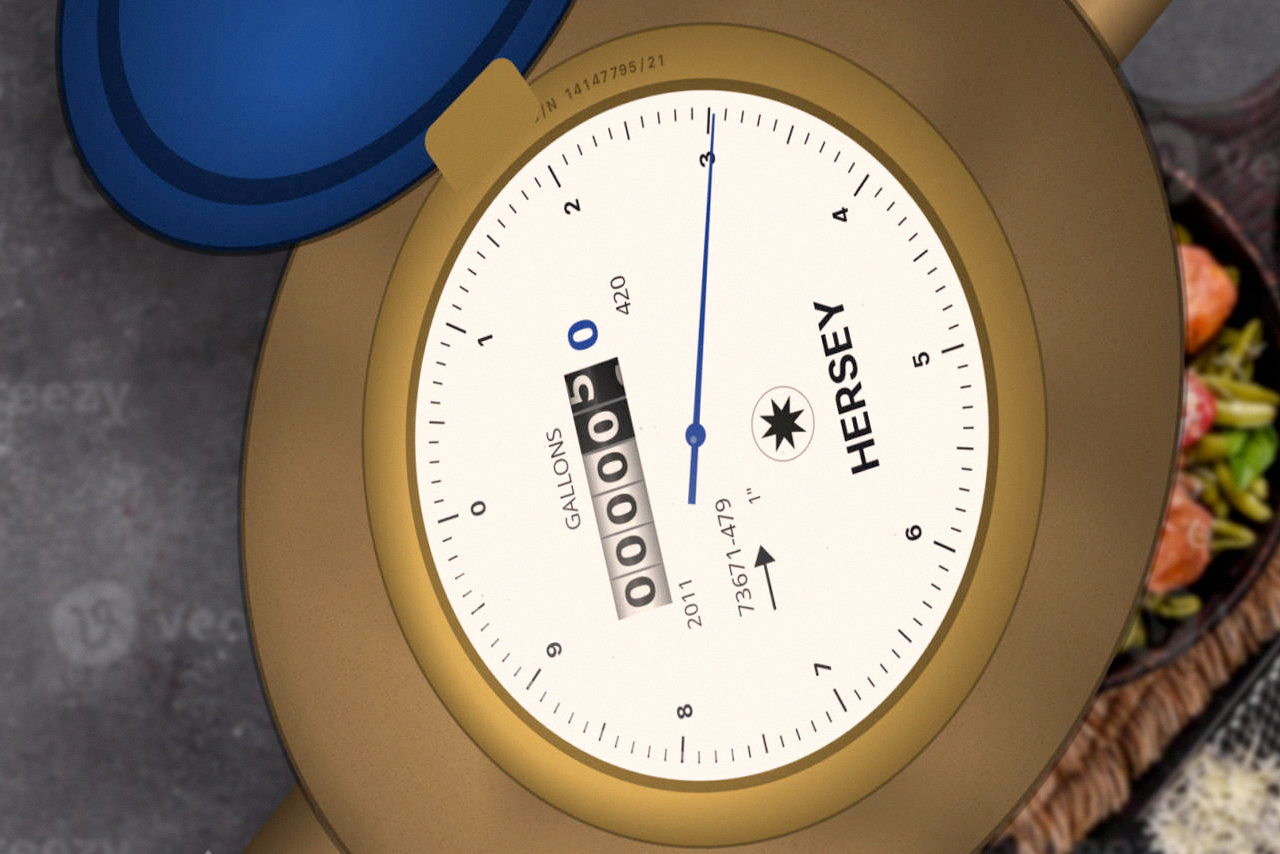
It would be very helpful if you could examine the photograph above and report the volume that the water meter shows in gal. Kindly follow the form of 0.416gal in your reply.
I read 53.0gal
